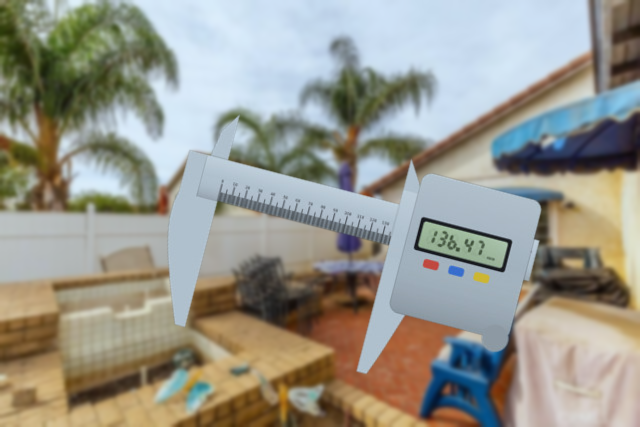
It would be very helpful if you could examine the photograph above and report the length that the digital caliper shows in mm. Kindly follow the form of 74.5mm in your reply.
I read 136.47mm
